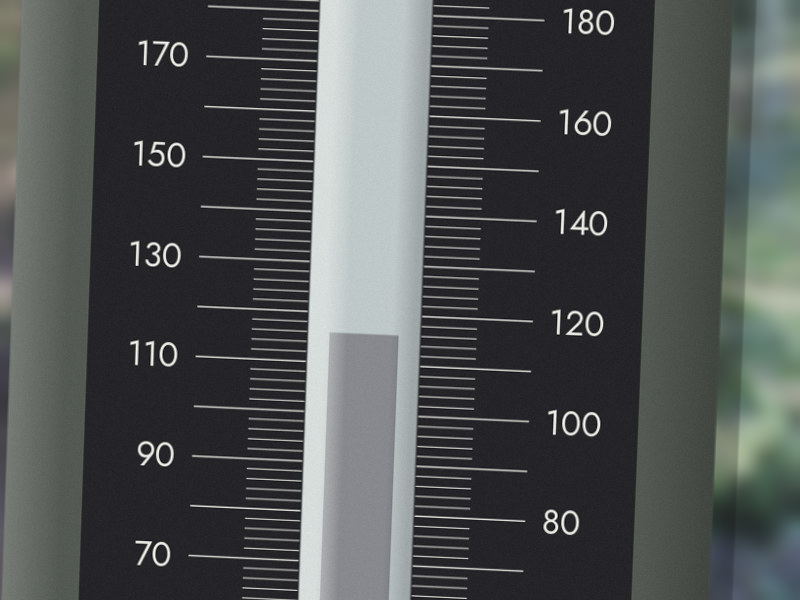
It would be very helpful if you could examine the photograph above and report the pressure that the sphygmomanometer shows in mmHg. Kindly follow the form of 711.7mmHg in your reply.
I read 116mmHg
